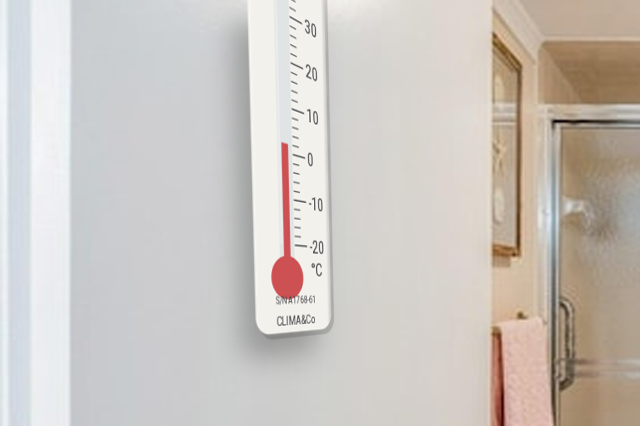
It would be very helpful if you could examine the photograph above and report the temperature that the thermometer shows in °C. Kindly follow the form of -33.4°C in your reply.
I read 2°C
